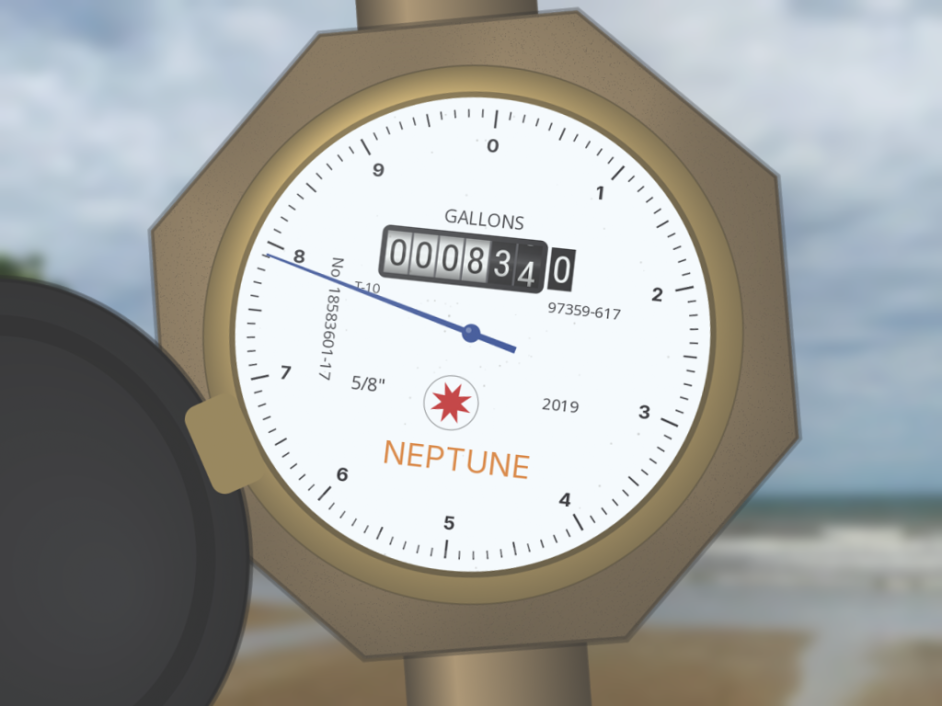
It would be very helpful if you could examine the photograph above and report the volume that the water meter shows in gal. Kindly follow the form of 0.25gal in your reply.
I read 8337.9gal
